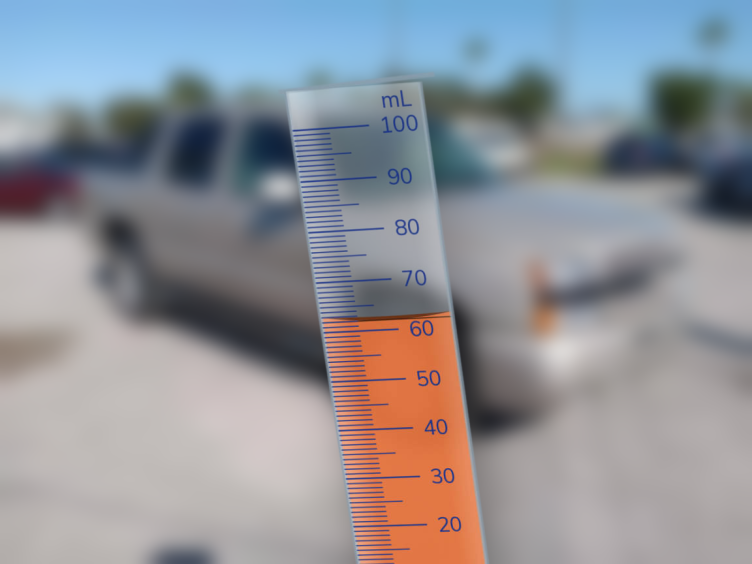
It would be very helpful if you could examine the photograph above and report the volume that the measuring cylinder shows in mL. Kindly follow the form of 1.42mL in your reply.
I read 62mL
